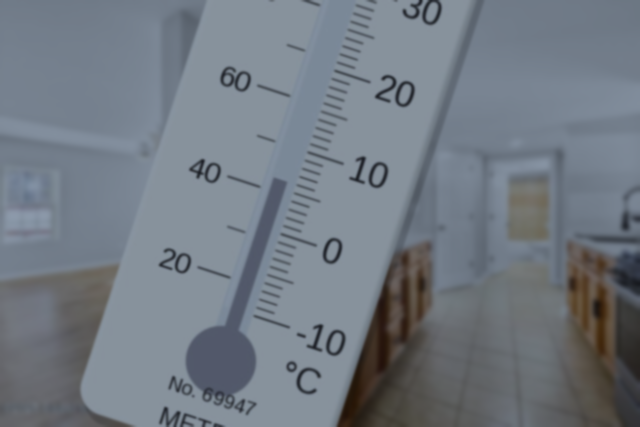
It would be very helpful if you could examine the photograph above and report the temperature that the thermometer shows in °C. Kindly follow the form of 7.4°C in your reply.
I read 6°C
